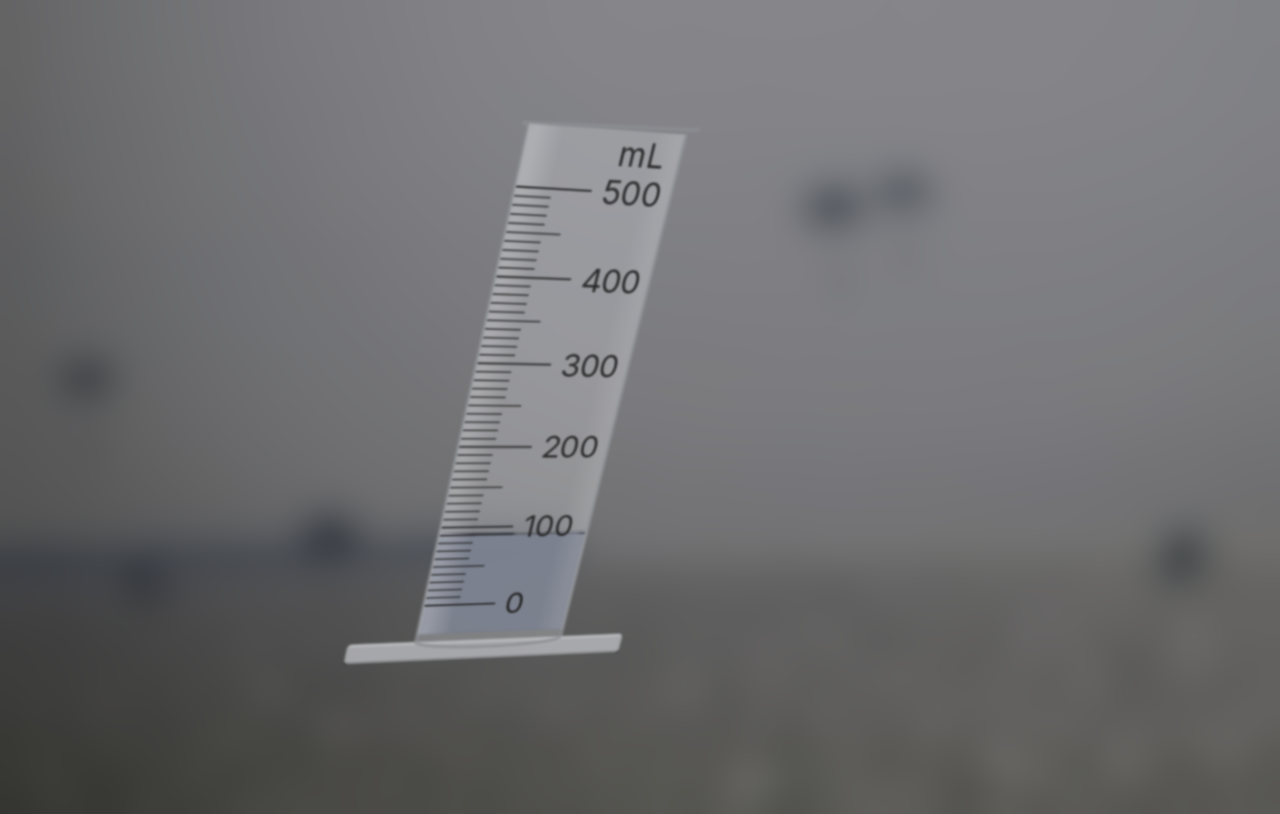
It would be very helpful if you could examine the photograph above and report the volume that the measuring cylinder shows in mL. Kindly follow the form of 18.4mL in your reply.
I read 90mL
